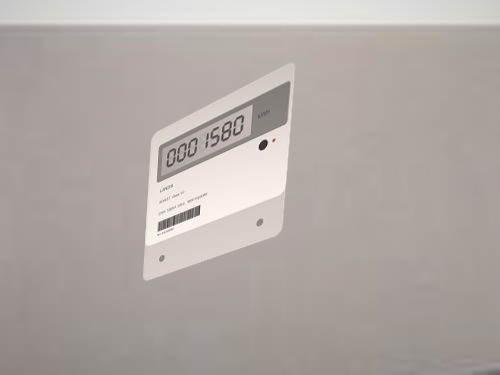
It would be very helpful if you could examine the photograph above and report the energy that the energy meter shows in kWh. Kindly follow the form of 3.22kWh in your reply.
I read 1580kWh
